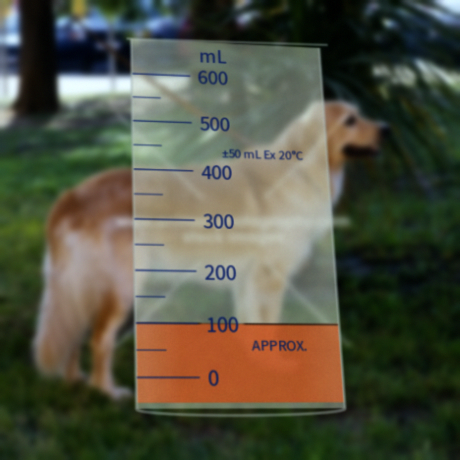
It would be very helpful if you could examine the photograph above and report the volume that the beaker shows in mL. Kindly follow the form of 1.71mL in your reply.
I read 100mL
